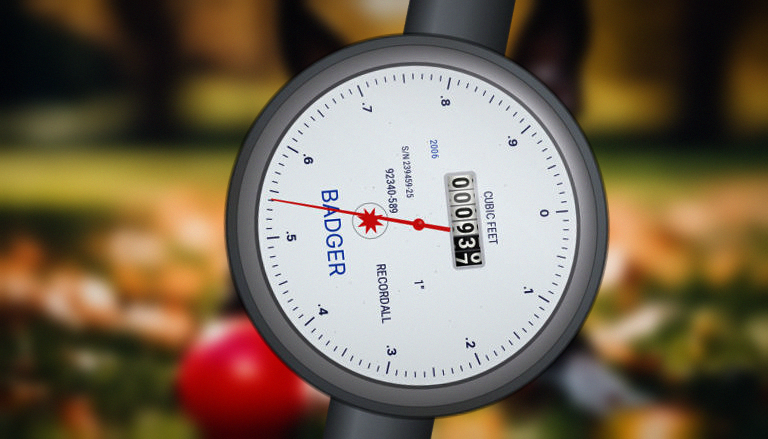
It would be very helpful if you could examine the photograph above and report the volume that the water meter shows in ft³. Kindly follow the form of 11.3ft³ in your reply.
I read 936.54ft³
